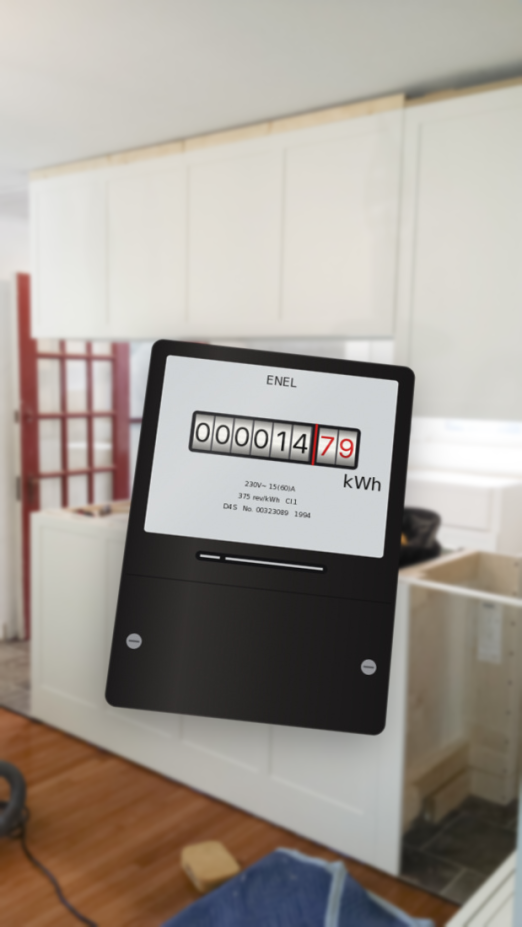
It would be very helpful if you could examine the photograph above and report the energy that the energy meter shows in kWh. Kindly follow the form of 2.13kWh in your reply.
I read 14.79kWh
